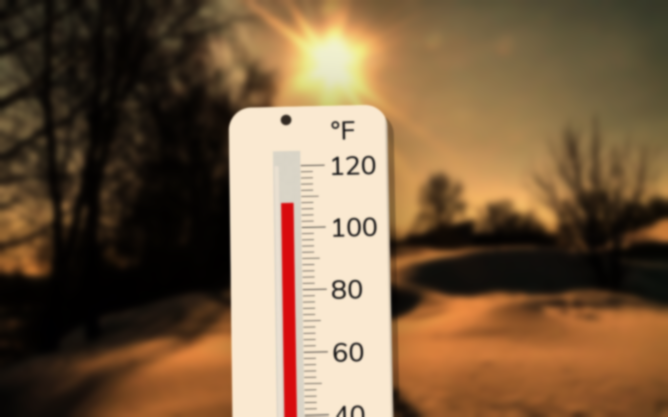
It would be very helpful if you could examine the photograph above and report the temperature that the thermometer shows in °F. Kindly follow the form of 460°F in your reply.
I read 108°F
